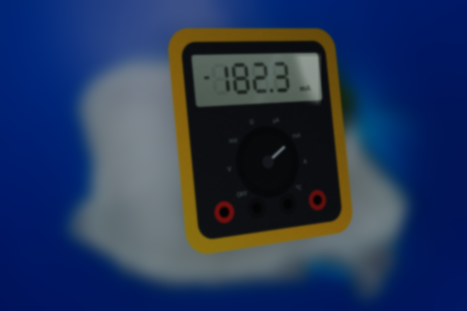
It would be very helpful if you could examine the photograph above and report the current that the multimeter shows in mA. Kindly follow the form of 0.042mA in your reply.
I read -182.3mA
